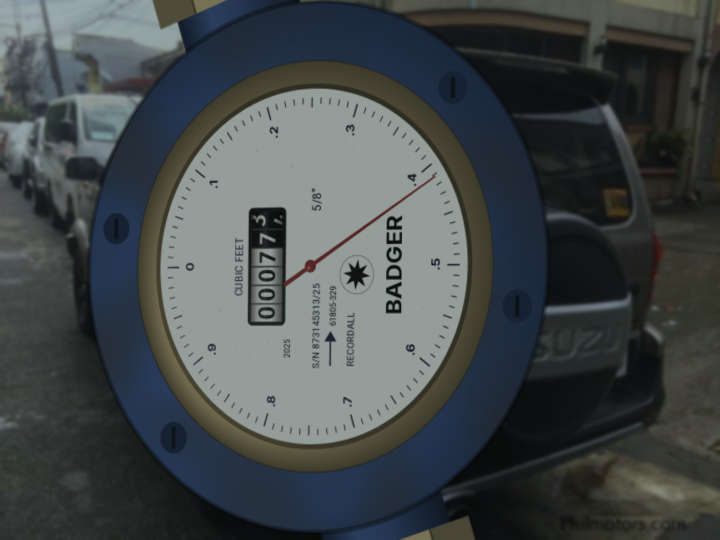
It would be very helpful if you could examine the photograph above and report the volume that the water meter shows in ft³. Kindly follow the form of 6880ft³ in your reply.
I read 773.41ft³
